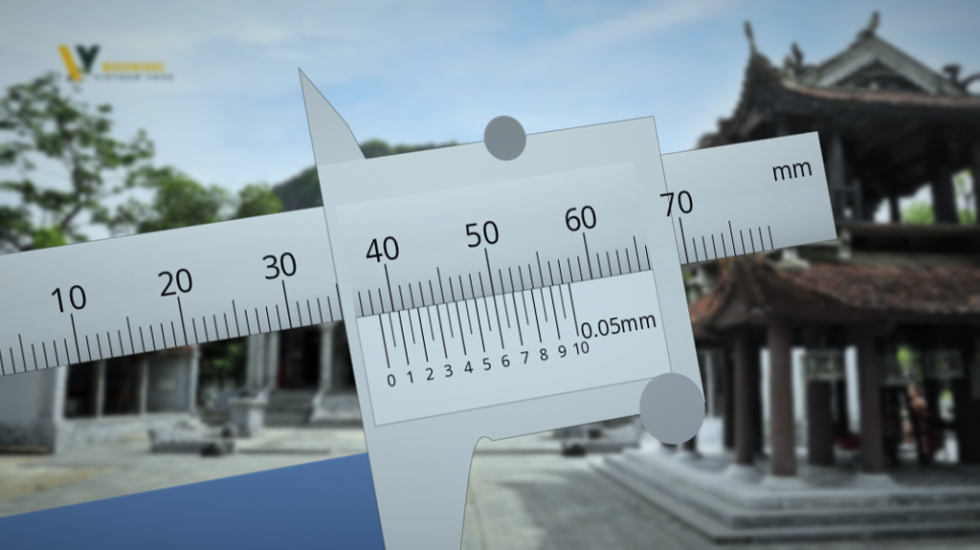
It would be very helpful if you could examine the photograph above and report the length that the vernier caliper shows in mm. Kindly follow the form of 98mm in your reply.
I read 38.6mm
